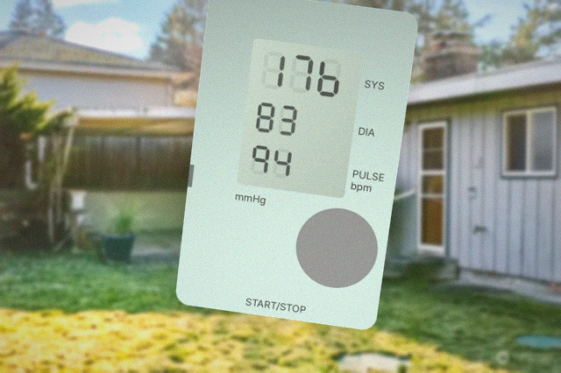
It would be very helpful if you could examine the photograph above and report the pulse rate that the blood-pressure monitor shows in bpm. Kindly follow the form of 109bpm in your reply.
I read 94bpm
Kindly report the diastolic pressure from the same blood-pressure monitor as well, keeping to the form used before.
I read 83mmHg
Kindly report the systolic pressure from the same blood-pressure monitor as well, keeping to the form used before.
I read 176mmHg
